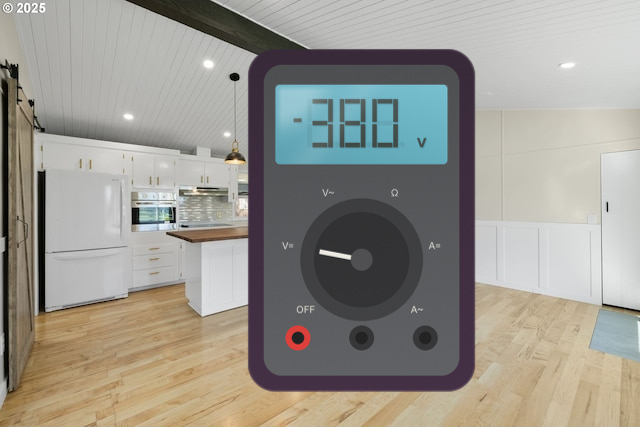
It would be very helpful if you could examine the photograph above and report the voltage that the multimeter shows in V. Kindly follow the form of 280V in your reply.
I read -380V
